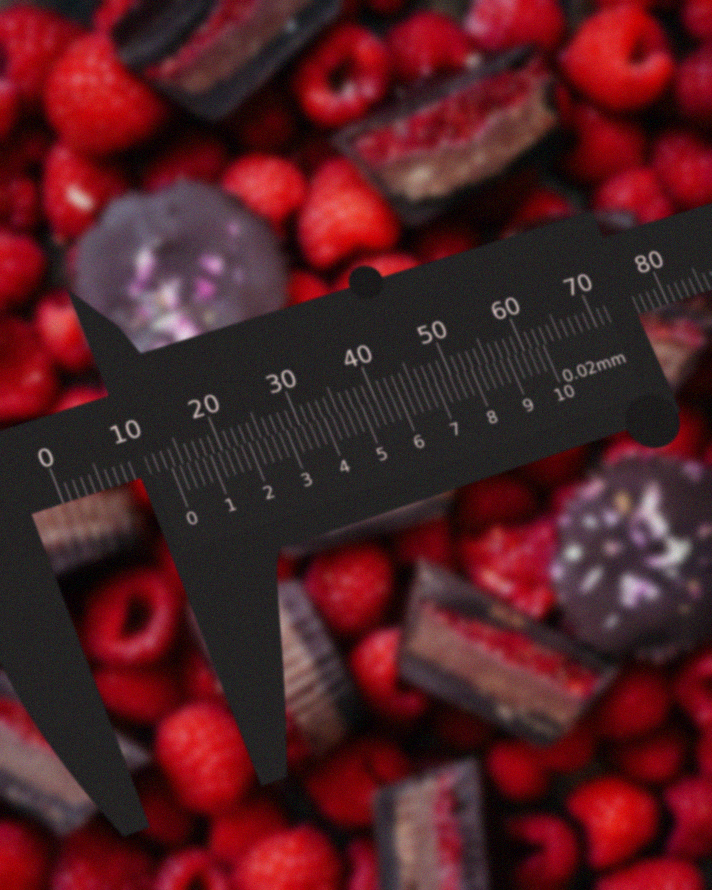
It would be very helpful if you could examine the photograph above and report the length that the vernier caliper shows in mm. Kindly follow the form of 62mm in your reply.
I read 13.6mm
